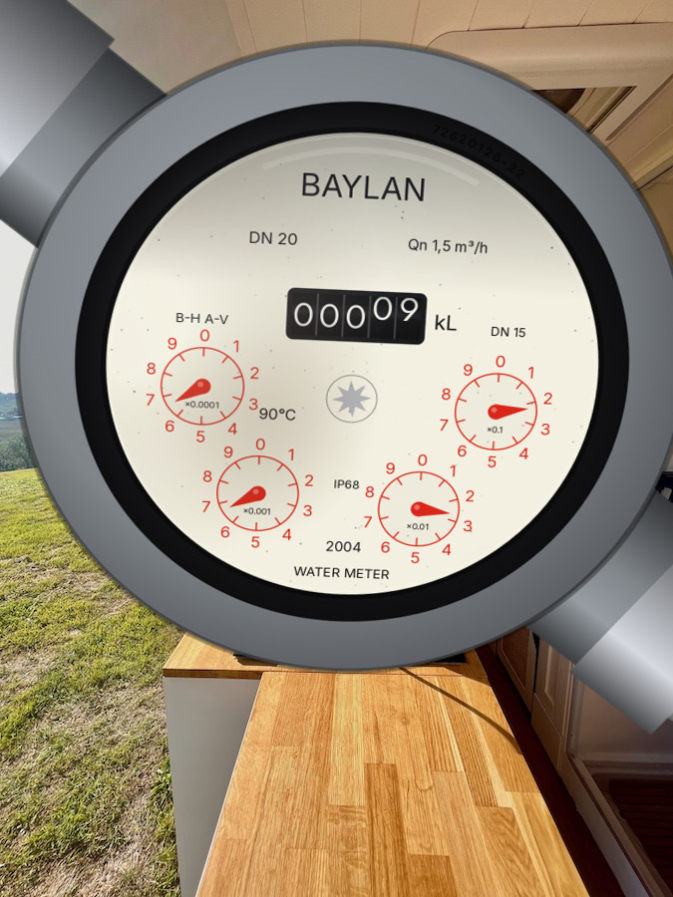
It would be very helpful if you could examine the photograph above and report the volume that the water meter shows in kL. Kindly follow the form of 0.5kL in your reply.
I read 9.2266kL
